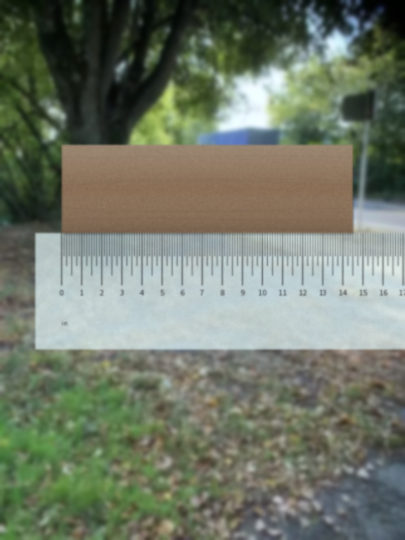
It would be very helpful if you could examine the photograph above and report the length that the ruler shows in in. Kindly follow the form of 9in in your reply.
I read 14.5in
